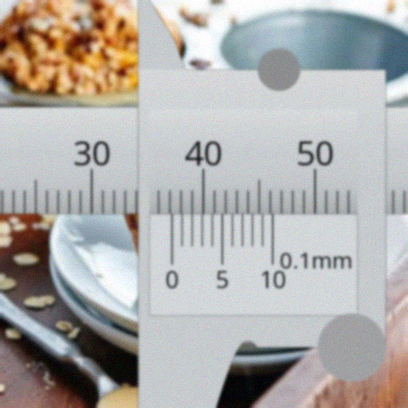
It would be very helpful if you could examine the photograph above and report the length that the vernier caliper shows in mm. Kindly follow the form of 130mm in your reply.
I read 37.2mm
